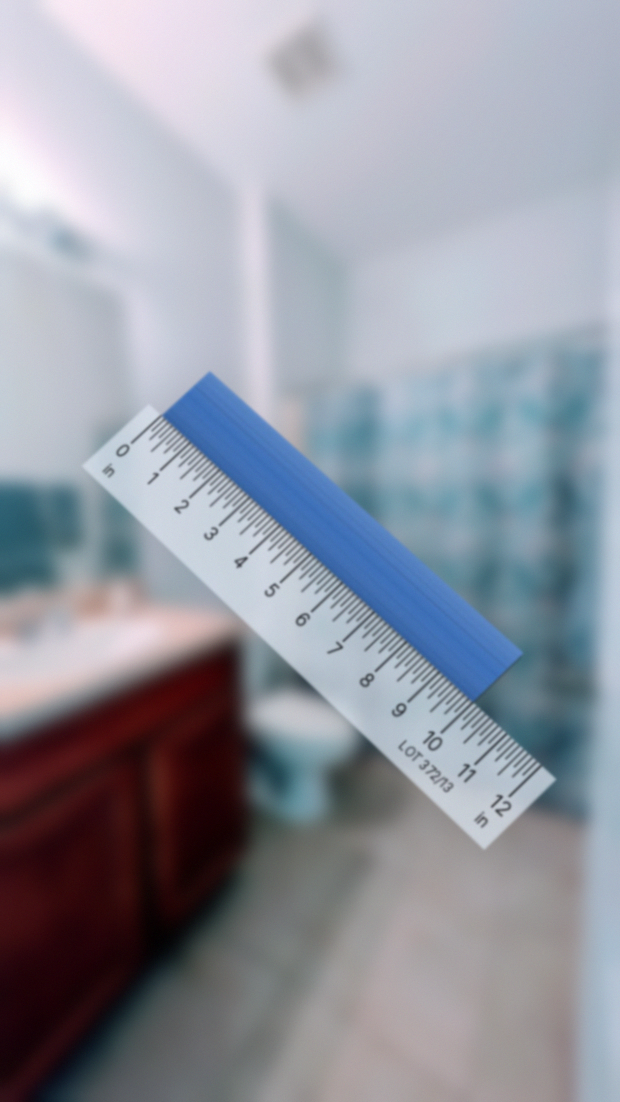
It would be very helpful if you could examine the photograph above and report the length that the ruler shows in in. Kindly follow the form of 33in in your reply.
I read 10in
